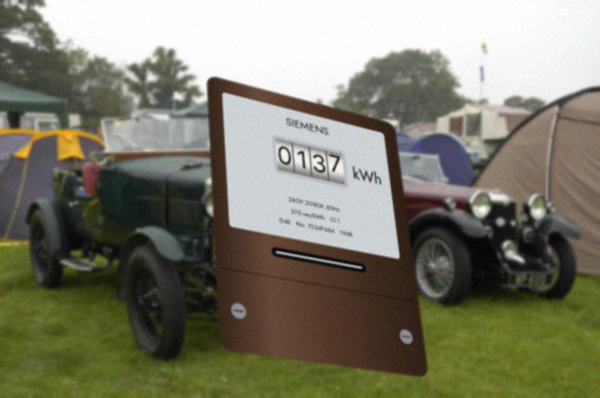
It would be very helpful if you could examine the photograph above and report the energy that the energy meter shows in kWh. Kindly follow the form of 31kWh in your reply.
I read 137kWh
